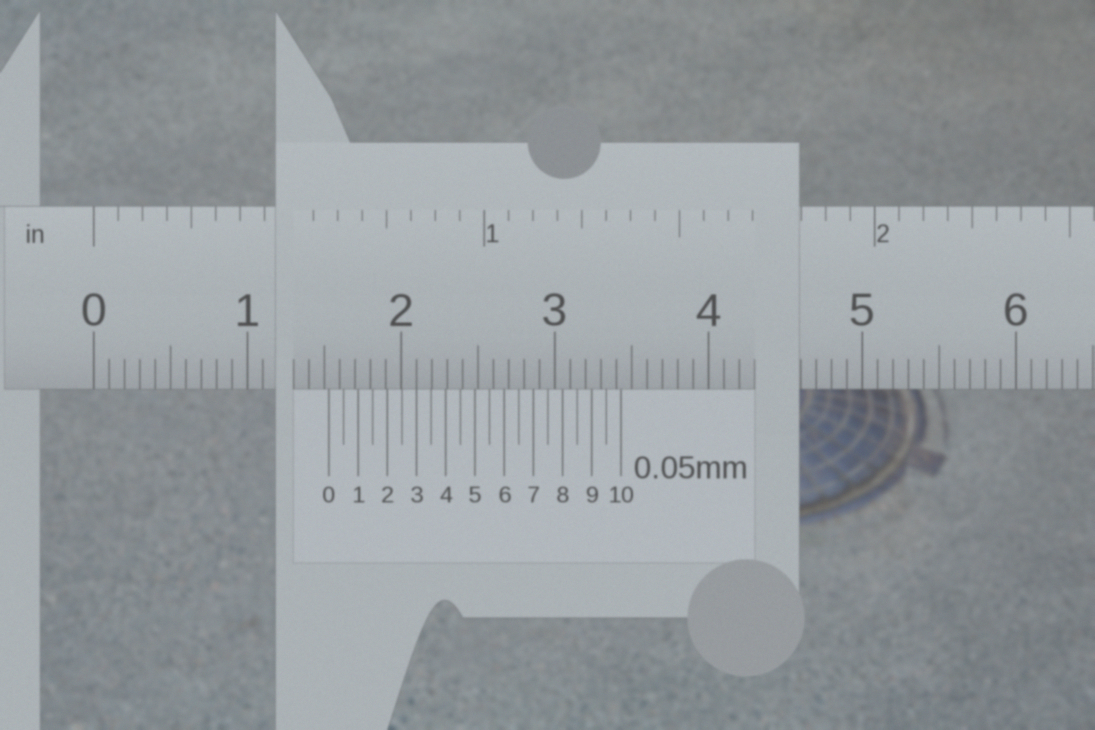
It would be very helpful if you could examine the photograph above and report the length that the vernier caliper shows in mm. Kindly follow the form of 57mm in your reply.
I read 15.3mm
